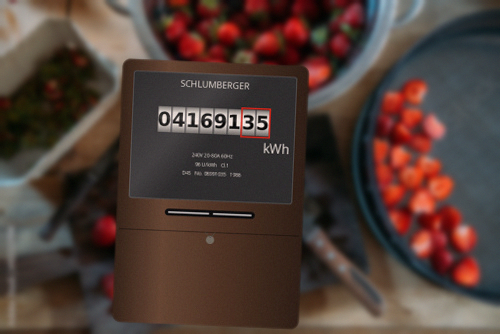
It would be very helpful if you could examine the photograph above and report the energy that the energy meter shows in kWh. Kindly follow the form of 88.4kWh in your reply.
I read 41691.35kWh
